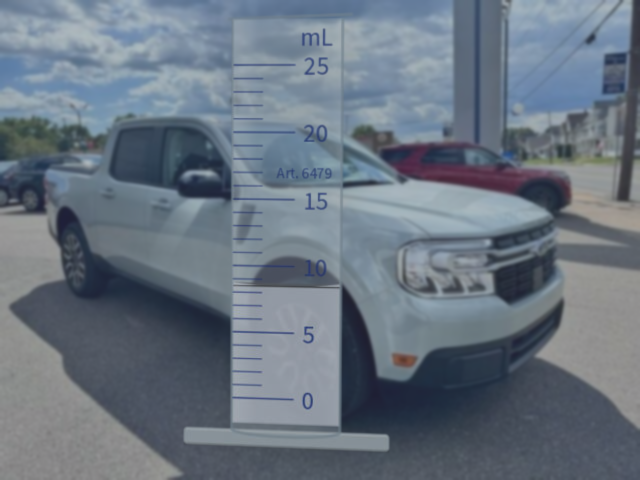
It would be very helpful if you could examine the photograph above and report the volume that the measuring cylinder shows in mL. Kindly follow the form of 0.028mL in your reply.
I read 8.5mL
